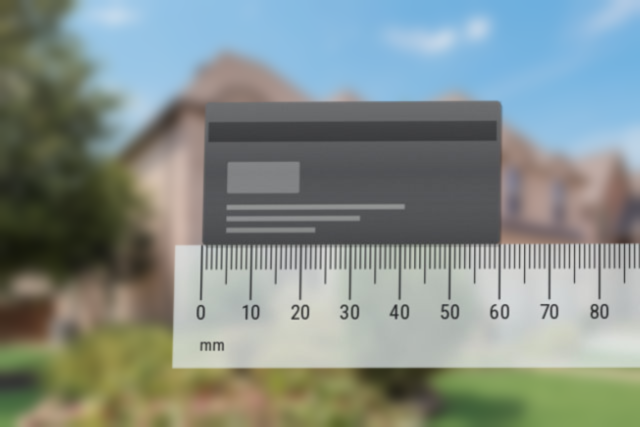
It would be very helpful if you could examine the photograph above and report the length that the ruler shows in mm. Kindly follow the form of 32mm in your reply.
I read 60mm
